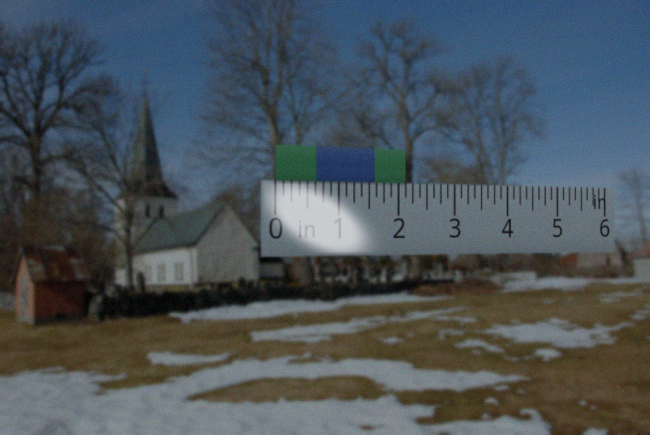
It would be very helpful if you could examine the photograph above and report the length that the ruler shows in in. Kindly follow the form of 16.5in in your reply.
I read 2.125in
